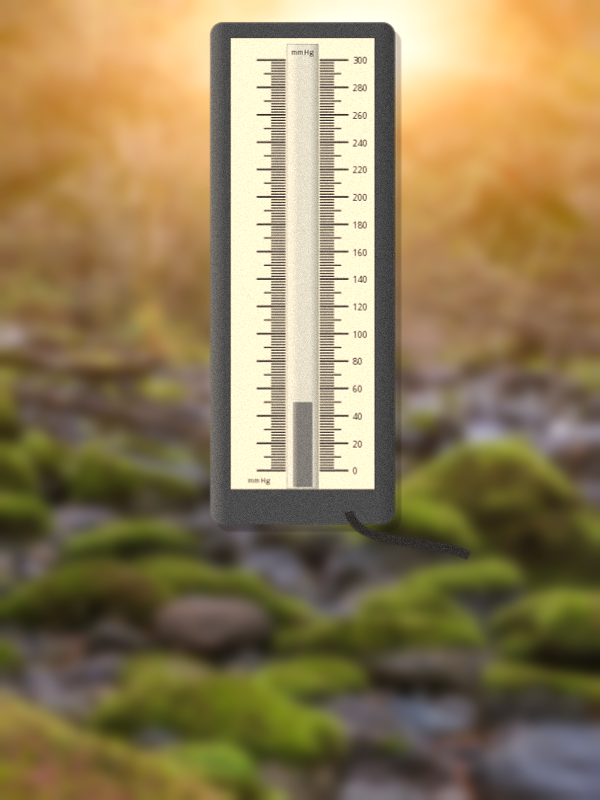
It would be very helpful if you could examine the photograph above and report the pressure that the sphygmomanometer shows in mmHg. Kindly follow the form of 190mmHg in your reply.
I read 50mmHg
